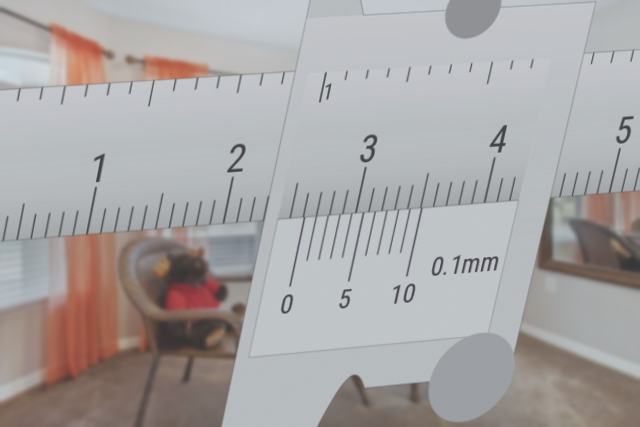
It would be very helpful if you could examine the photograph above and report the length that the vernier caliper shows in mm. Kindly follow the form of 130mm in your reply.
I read 26.1mm
